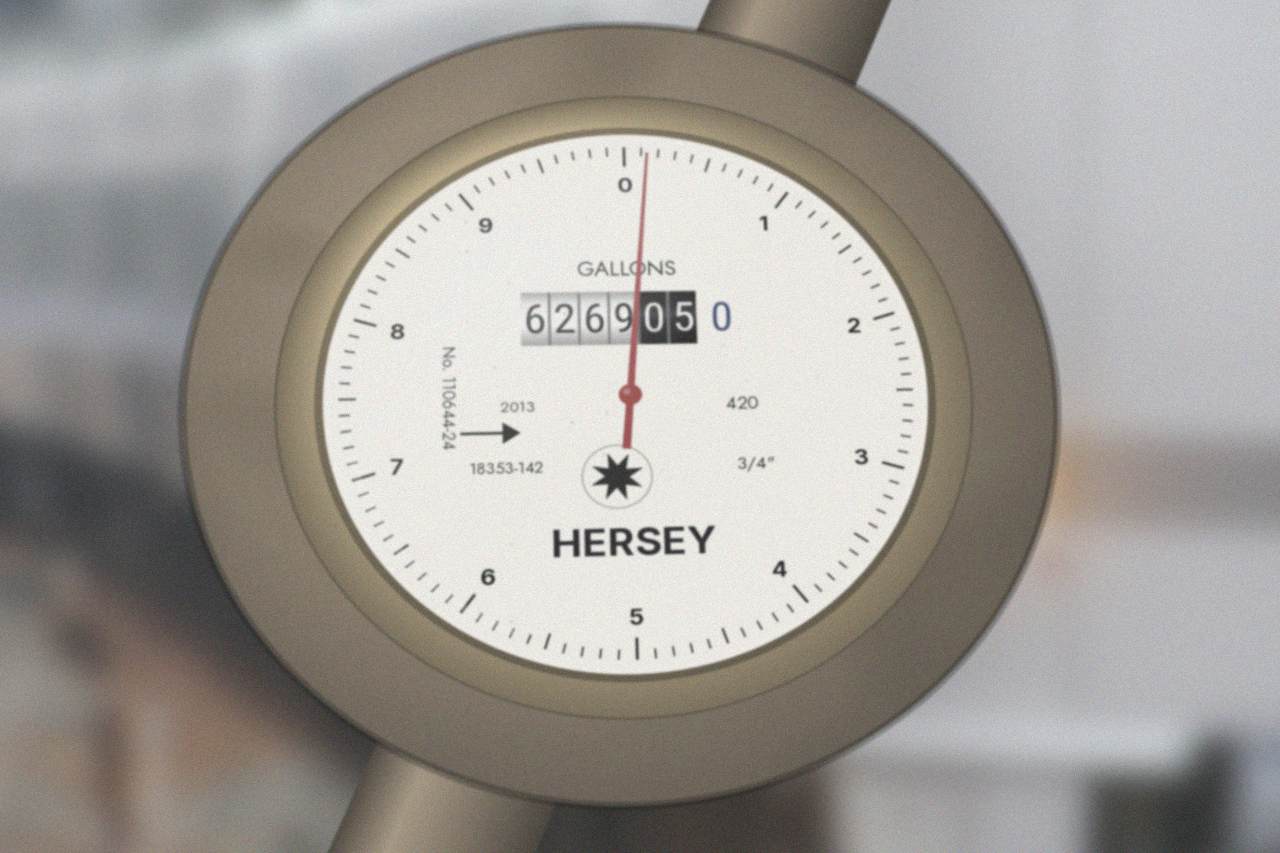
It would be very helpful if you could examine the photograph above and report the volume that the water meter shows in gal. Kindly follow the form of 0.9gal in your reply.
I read 6269050.1gal
